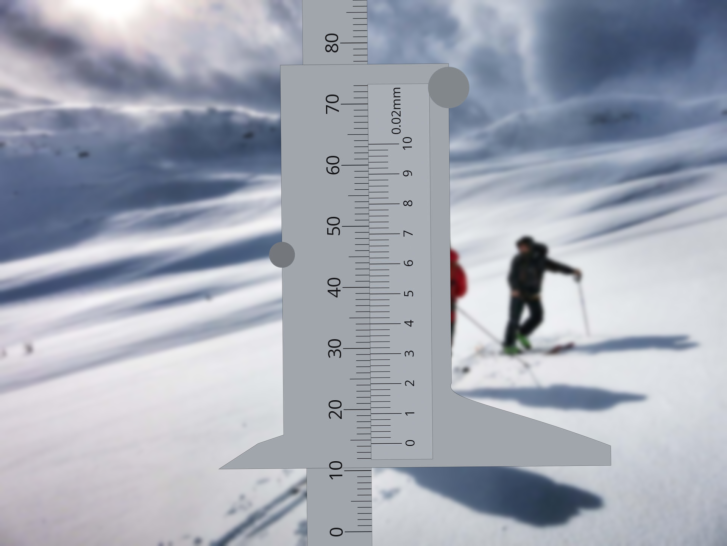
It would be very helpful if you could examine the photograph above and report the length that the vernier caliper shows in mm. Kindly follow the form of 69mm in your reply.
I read 14.4mm
